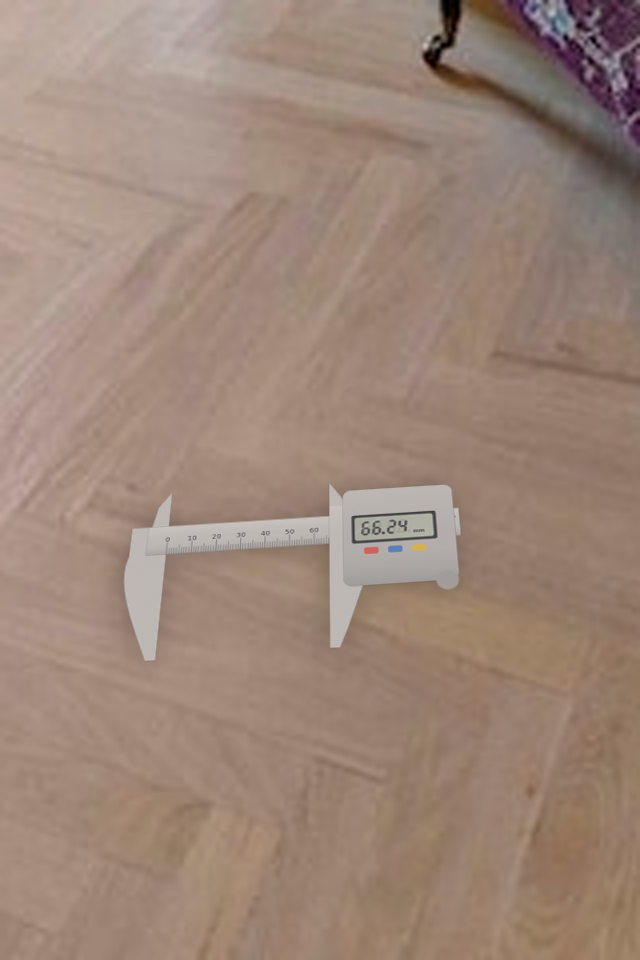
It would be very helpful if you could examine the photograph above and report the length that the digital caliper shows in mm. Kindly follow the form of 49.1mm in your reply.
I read 66.24mm
